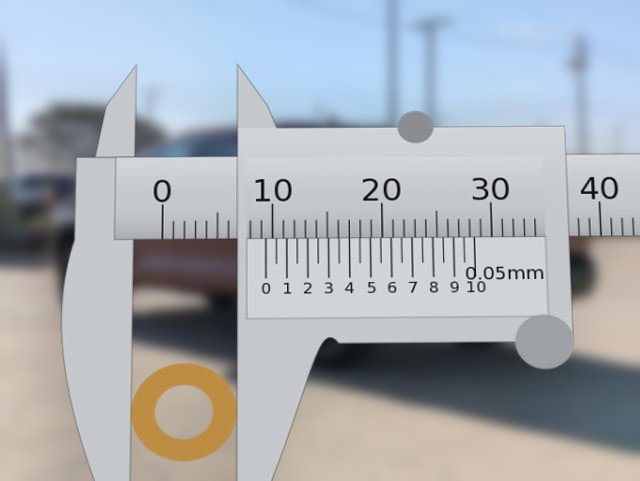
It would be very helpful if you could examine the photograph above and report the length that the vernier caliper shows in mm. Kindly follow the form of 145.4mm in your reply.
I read 9.4mm
